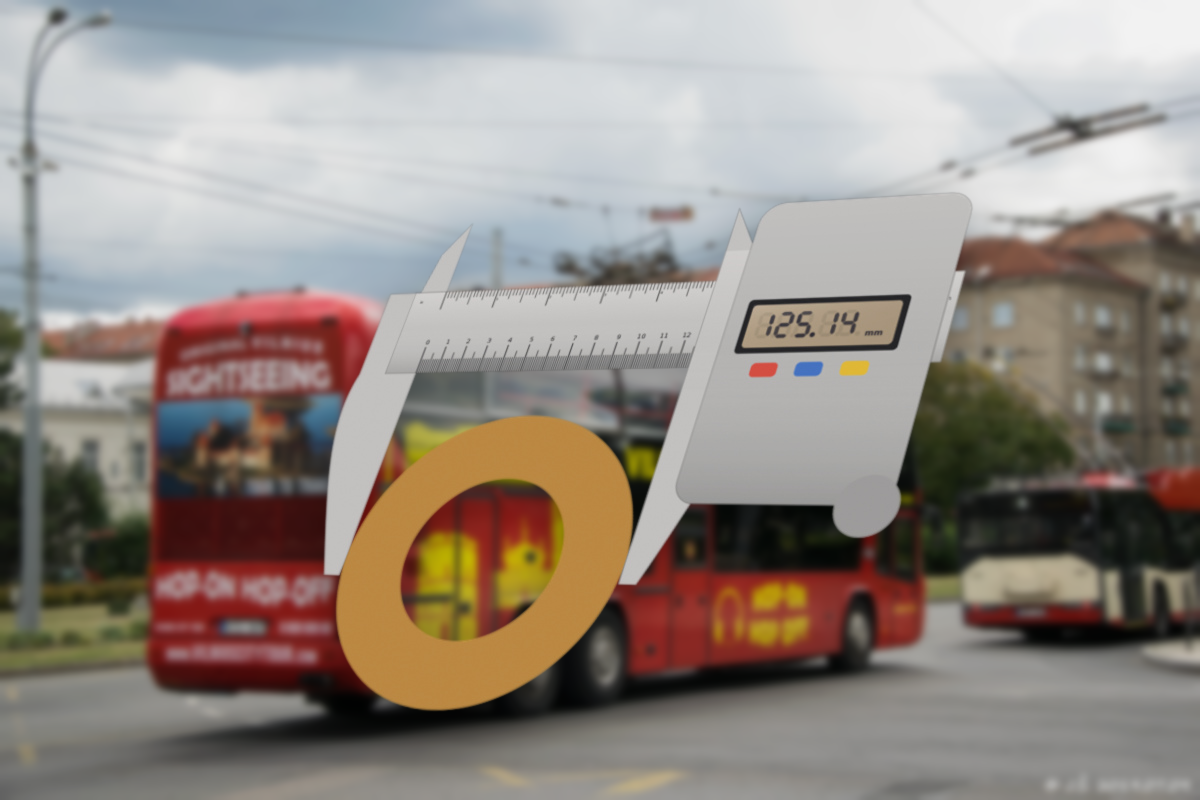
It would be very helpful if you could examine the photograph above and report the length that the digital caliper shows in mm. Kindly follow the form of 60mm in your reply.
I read 125.14mm
